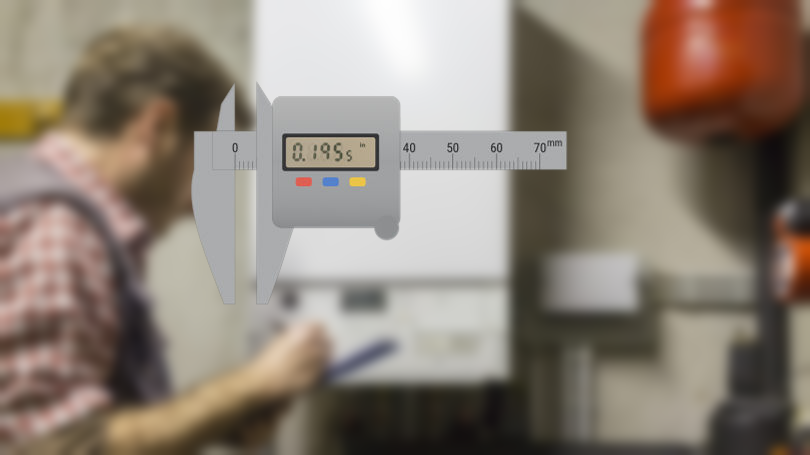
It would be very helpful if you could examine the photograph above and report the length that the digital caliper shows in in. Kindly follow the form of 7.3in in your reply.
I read 0.1955in
